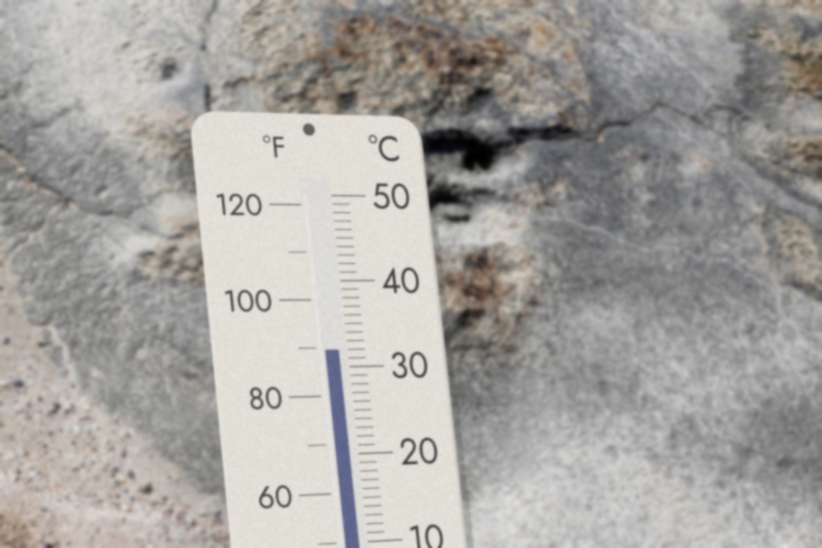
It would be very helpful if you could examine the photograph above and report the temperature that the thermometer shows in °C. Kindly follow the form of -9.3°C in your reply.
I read 32°C
